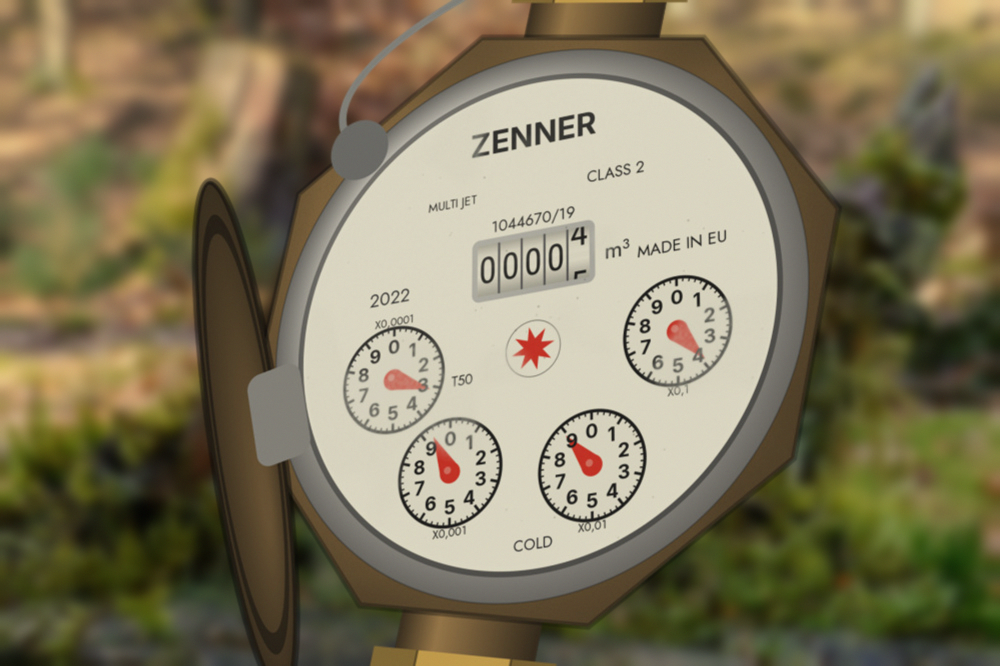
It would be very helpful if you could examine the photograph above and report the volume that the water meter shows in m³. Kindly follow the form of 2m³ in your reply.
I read 4.3893m³
